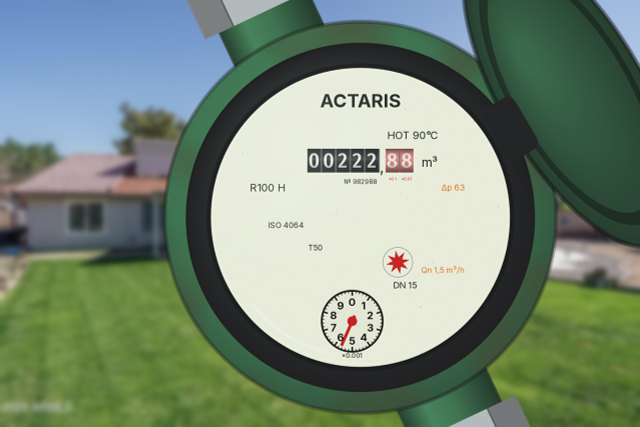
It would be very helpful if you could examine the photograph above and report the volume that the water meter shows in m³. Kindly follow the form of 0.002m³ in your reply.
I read 222.885m³
